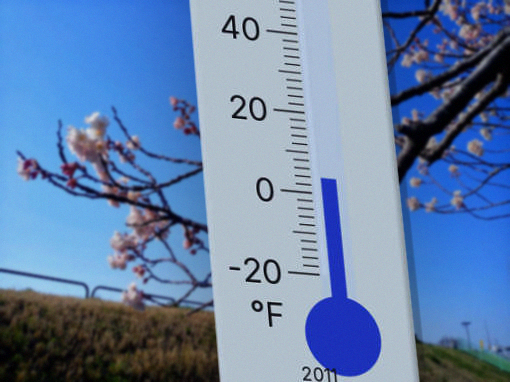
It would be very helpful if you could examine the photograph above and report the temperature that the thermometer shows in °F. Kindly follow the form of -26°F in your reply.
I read 4°F
